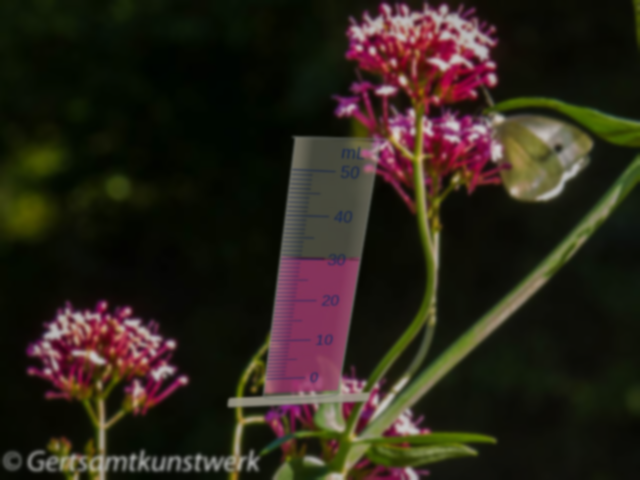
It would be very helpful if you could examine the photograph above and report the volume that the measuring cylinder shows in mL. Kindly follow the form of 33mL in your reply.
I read 30mL
